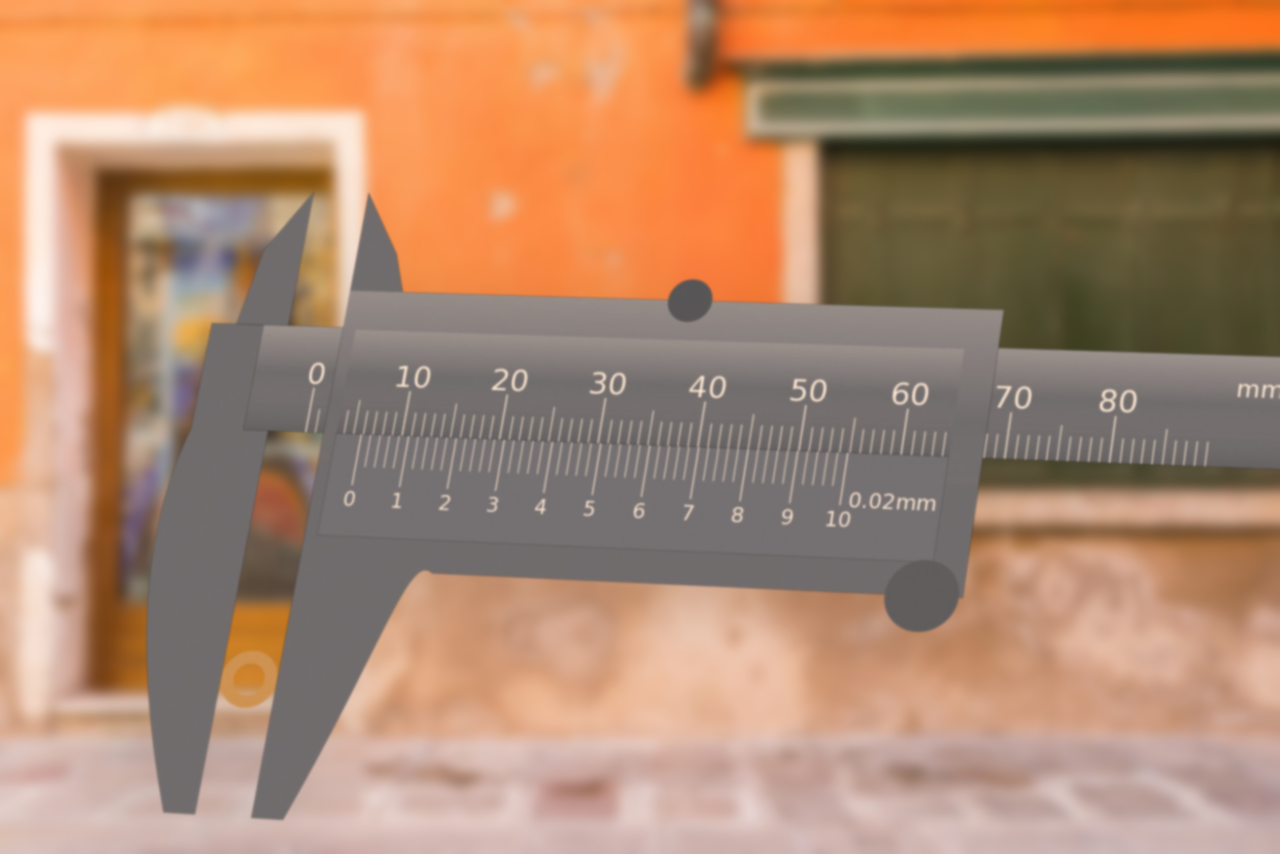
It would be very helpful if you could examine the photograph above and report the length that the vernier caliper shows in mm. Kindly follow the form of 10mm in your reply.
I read 5.8mm
